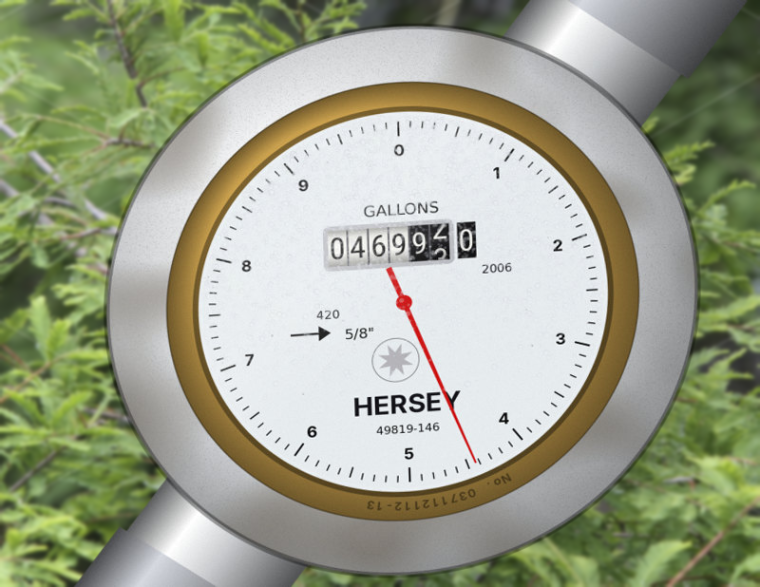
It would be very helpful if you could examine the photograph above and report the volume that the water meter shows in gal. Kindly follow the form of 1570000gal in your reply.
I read 469924.4gal
